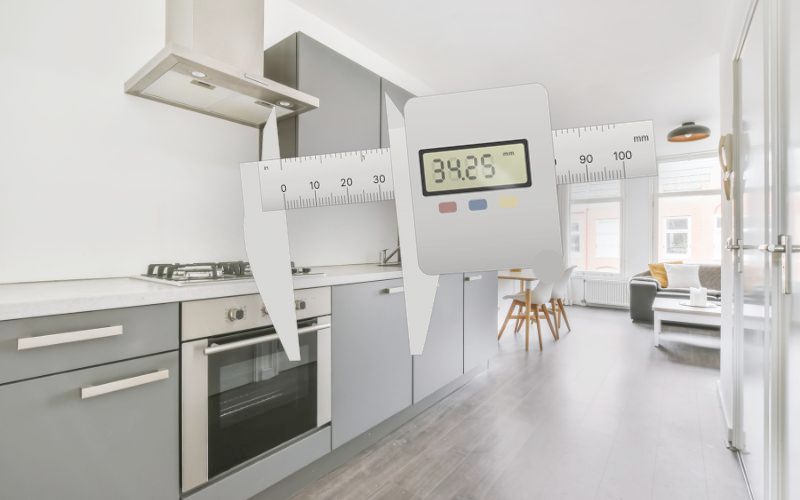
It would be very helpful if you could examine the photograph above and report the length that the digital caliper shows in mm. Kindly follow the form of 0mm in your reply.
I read 34.25mm
